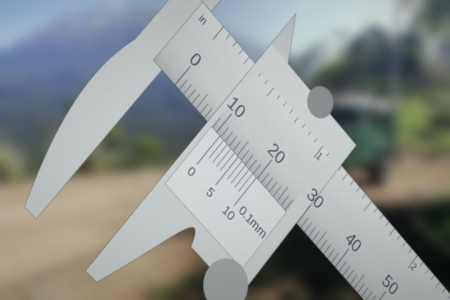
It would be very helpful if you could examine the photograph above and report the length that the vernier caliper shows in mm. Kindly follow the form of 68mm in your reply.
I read 10.8mm
